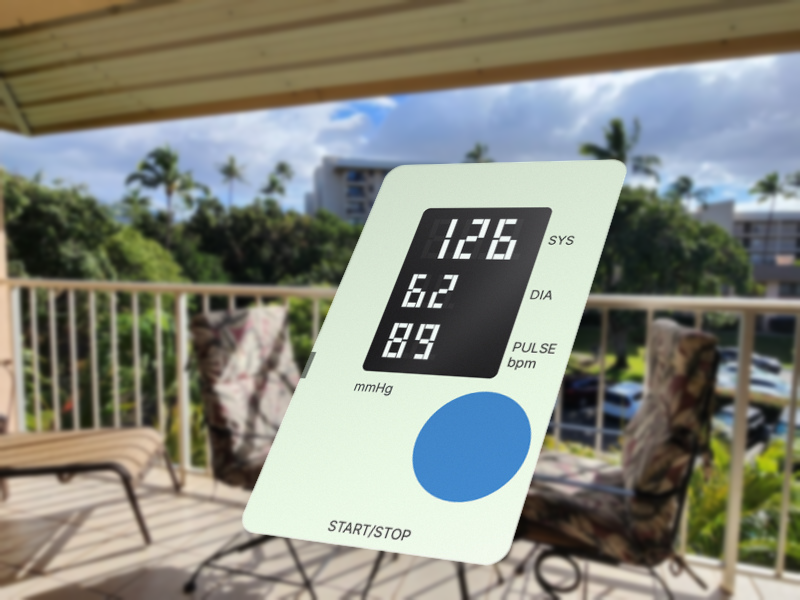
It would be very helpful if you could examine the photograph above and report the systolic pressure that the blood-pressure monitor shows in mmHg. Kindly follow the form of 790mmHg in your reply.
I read 126mmHg
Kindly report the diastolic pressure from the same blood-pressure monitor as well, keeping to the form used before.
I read 62mmHg
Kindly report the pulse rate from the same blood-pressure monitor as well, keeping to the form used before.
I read 89bpm
